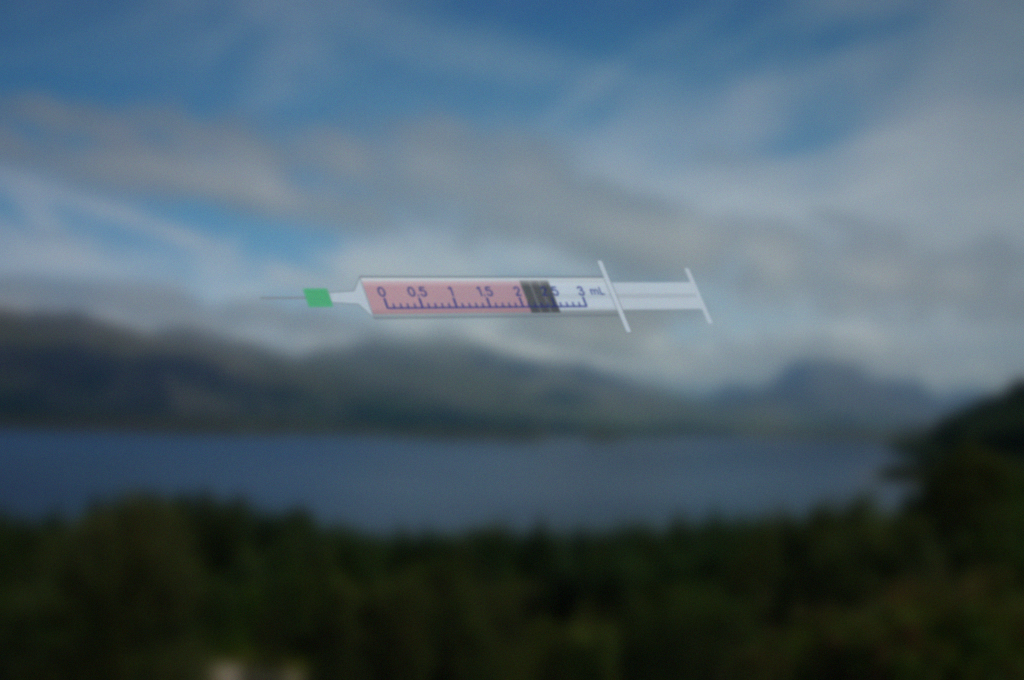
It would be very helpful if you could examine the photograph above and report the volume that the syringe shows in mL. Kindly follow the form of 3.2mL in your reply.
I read 2.1mL
